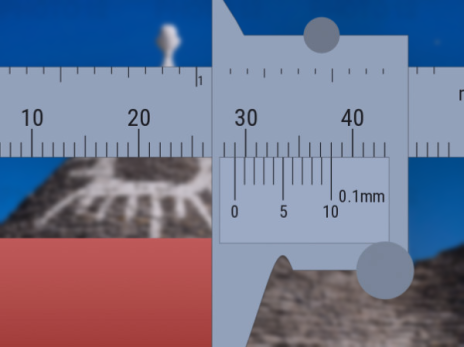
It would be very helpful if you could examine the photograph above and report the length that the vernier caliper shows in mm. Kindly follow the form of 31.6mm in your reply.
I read 29.0mm
